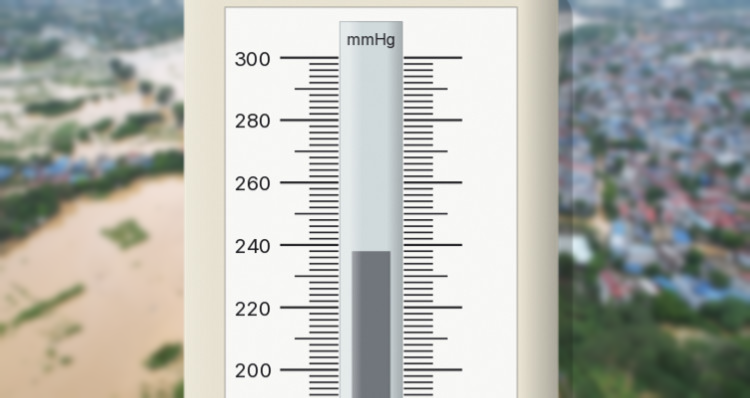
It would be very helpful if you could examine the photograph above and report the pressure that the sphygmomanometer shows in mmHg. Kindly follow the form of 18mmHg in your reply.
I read 238mmHg
